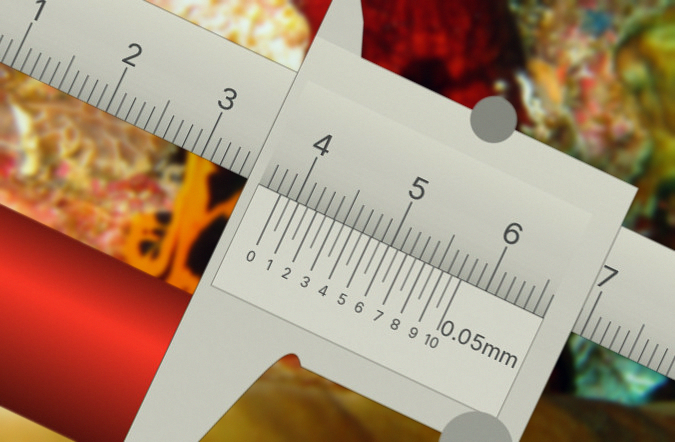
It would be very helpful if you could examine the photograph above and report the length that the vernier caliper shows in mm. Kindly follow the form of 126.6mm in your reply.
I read 38.4mm
